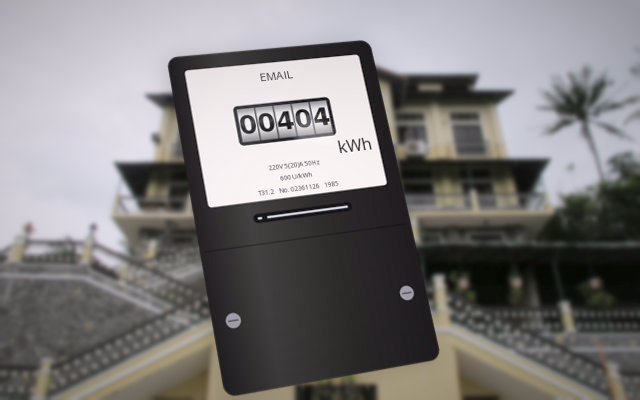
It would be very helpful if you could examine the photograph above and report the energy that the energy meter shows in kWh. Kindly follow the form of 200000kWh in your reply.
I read 404kWh
